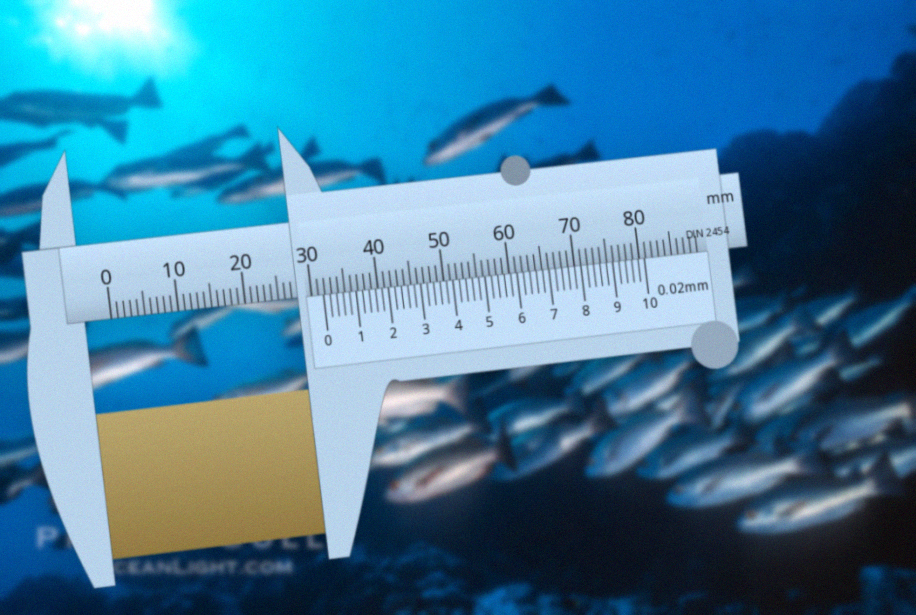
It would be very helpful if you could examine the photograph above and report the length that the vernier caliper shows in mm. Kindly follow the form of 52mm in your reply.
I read 31.8mm
